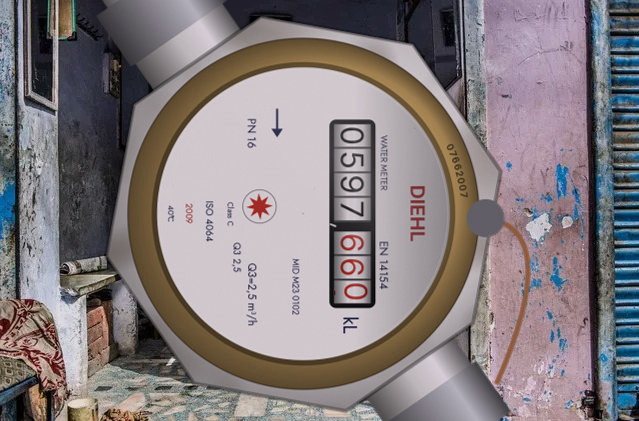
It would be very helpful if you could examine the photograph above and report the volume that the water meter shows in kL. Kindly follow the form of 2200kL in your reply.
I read 597.660kL
